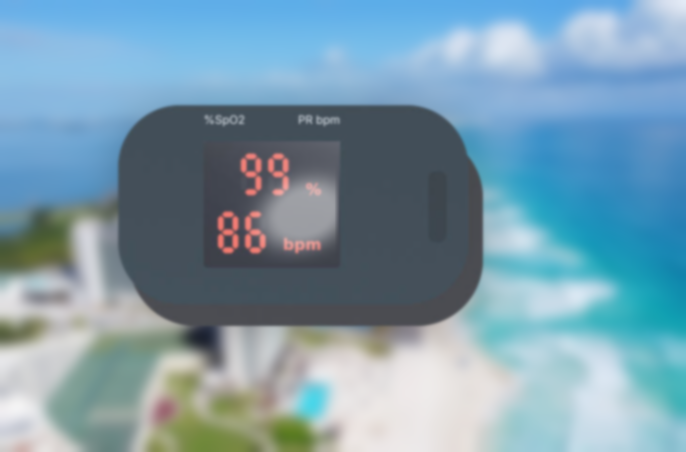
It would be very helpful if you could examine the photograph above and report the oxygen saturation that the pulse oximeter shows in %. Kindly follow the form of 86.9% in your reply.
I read 99%
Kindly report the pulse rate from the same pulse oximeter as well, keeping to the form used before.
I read 86bpm
